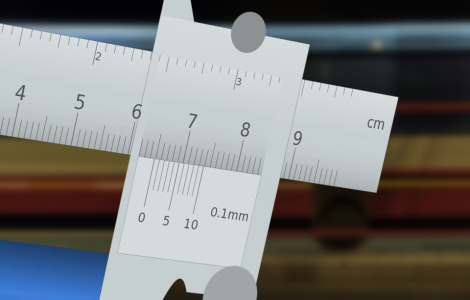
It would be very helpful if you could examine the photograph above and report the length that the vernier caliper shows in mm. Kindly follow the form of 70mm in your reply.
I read 64.8mm
